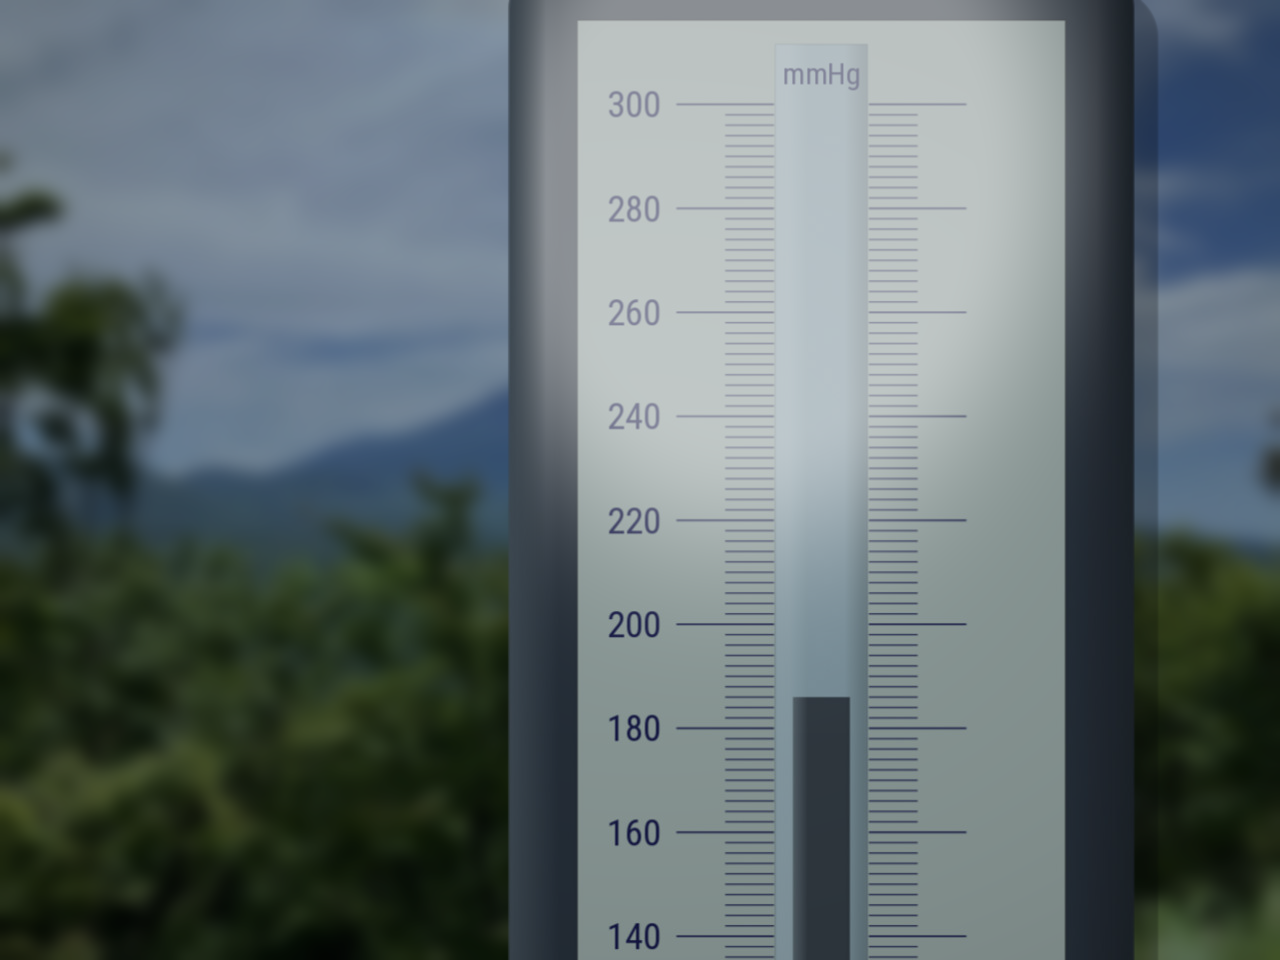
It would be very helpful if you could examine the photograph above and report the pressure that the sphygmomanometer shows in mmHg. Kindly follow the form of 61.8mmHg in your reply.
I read 186mmHg
